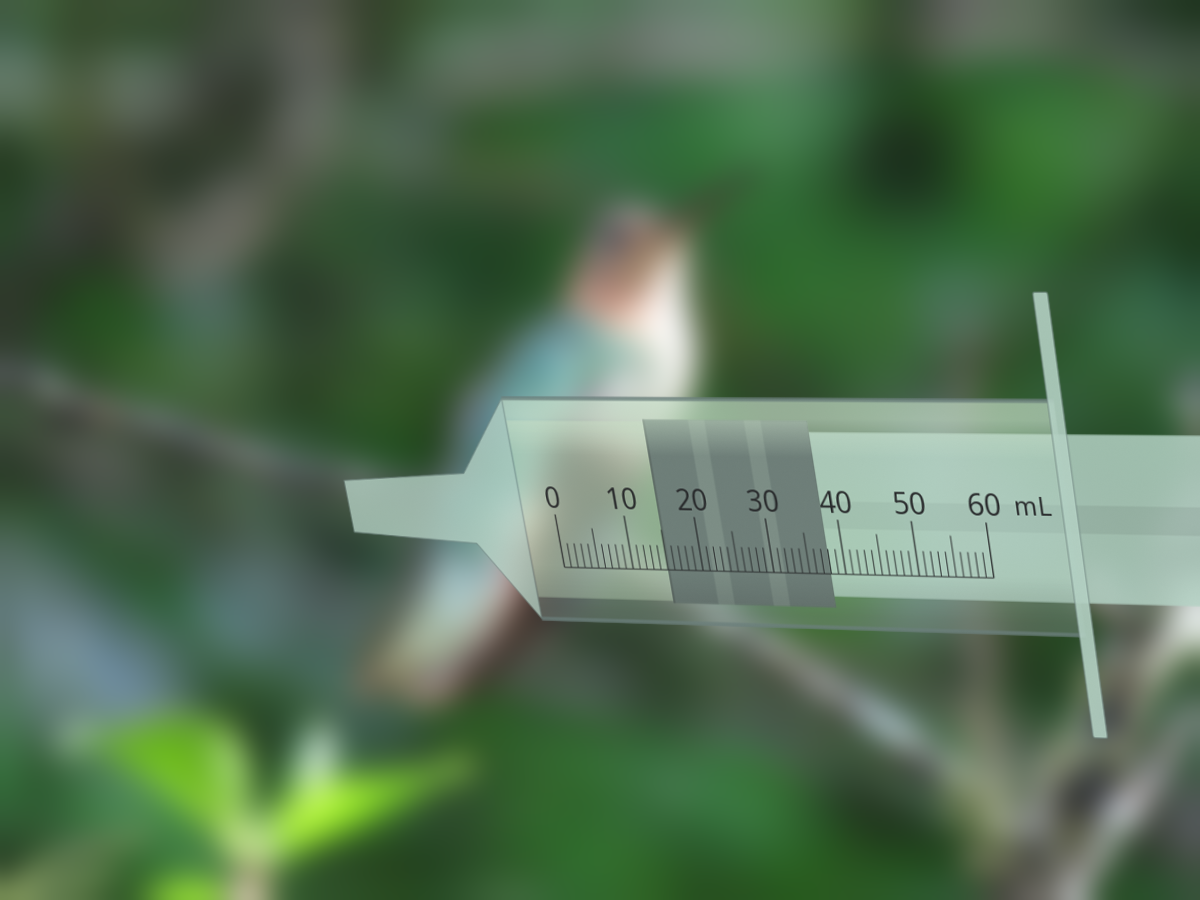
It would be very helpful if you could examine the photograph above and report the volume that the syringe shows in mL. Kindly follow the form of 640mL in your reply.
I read 15mL
